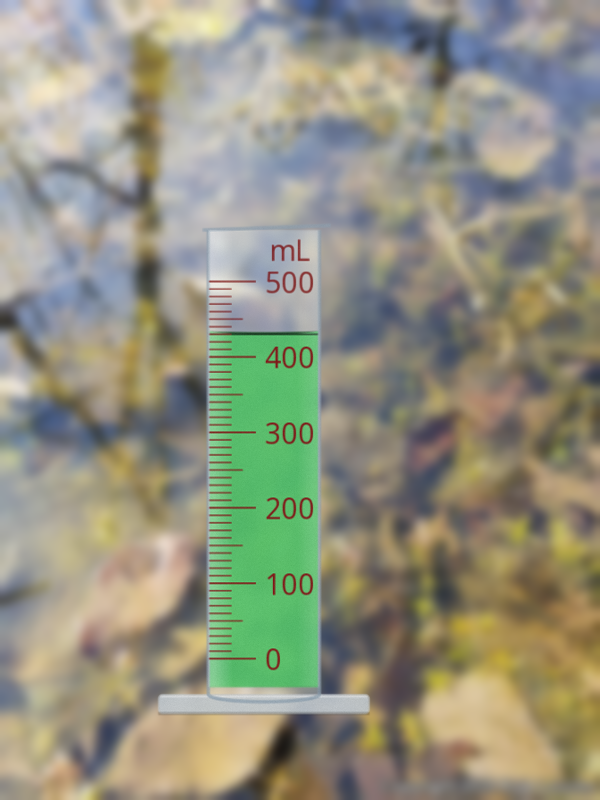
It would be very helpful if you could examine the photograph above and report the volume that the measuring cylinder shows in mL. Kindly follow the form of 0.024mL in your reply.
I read 430mL
